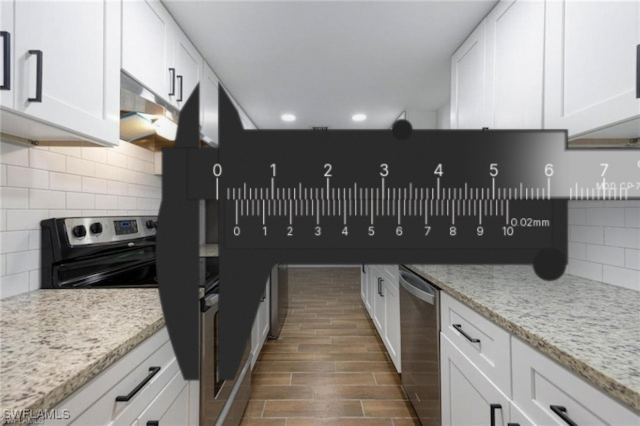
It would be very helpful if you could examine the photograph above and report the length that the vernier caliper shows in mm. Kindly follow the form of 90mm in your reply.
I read 3.5mm
